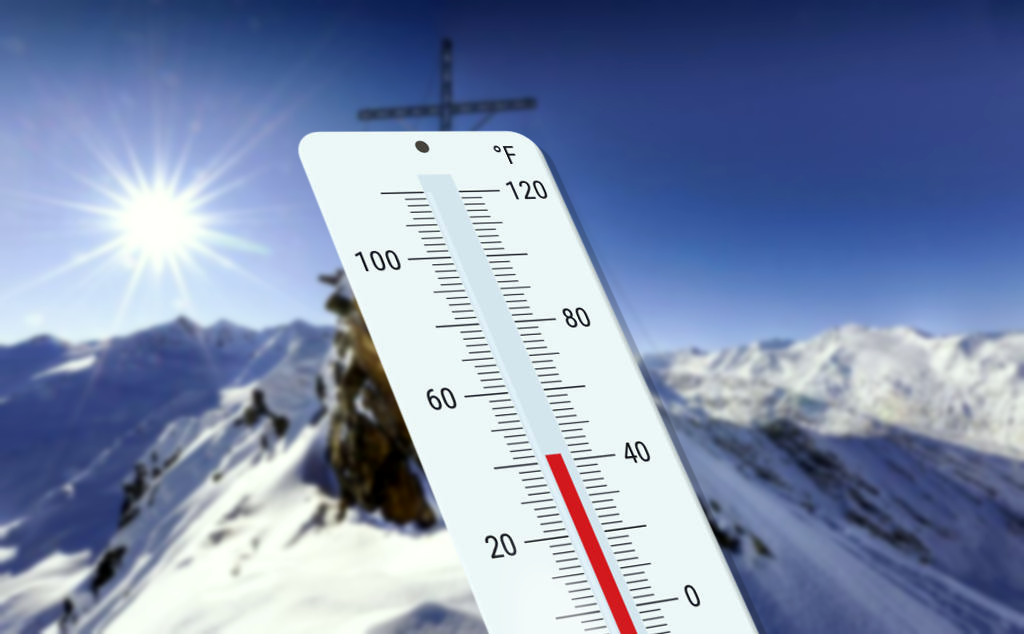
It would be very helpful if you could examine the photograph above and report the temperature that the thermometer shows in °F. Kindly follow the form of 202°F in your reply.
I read 42°F
